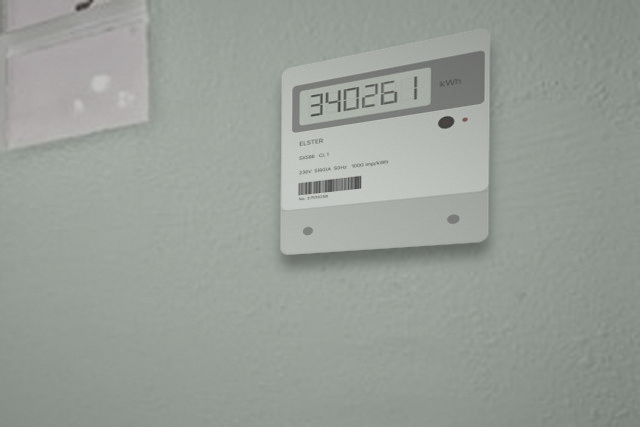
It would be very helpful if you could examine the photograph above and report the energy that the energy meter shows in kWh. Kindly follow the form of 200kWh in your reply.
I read 340261kWh
